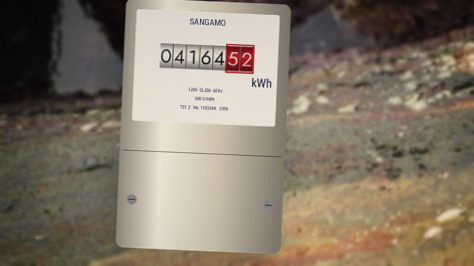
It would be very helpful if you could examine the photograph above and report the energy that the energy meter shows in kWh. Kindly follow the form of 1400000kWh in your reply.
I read 4164.52kWh
